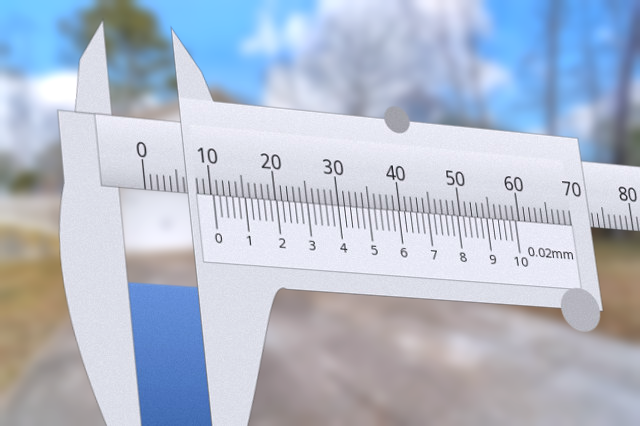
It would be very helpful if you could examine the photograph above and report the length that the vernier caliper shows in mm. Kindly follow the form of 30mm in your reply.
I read 10.4mm
